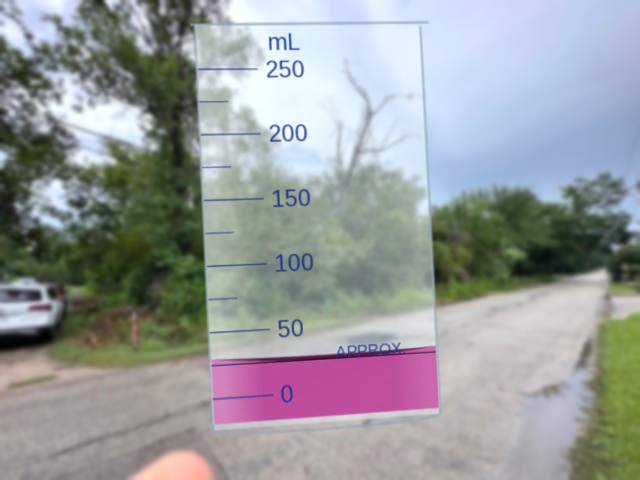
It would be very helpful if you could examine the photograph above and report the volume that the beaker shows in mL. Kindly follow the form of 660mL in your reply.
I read 25mL
